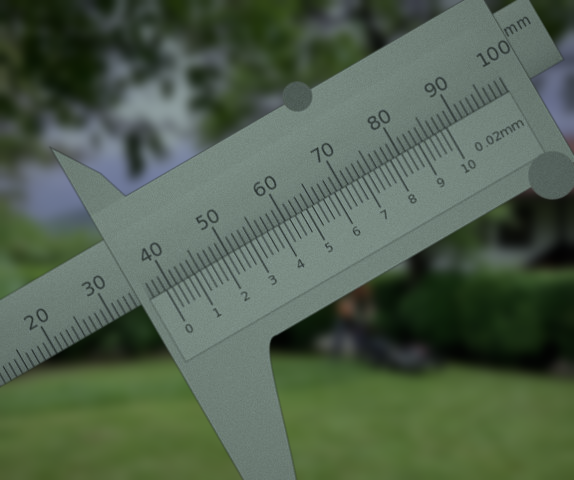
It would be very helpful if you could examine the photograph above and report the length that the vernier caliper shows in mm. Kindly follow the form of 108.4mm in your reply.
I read 39.2mm
